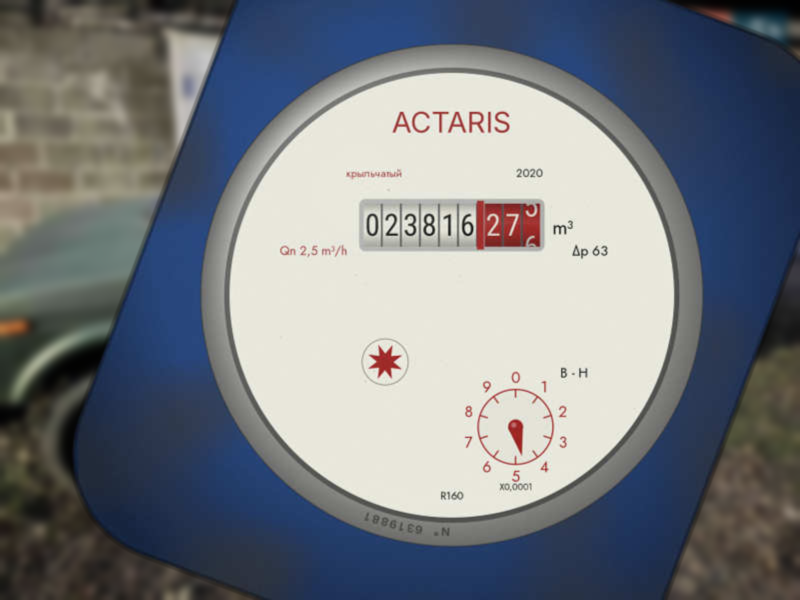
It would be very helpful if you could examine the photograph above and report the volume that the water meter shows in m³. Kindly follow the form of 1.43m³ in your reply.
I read 23816.2754m³
